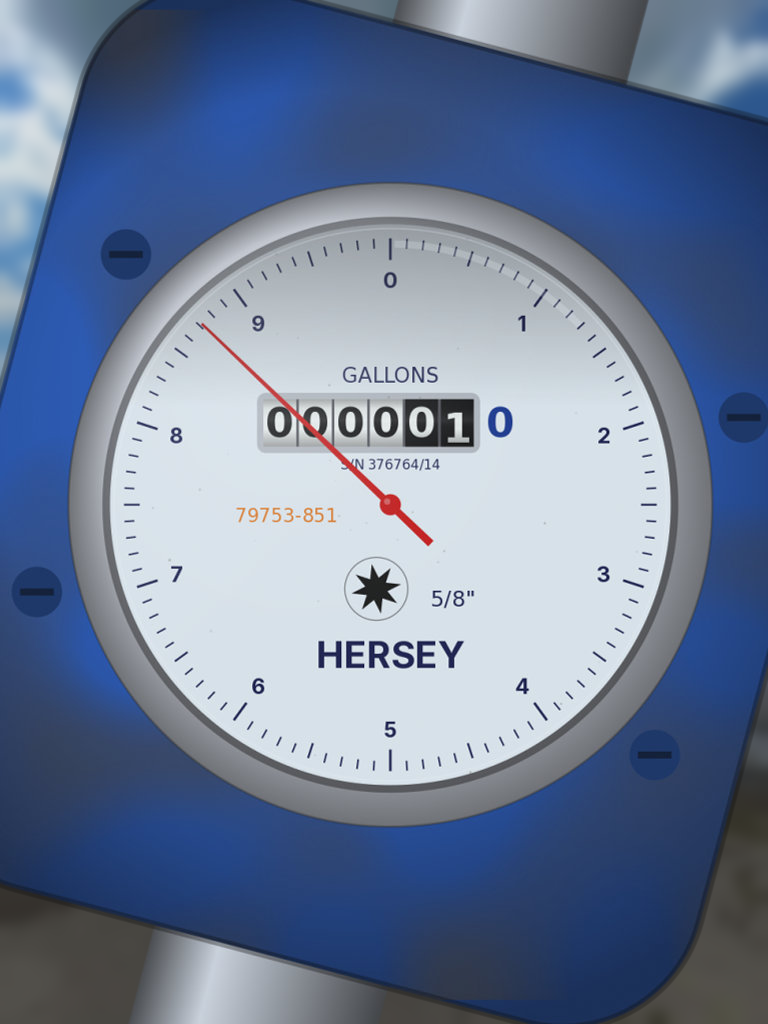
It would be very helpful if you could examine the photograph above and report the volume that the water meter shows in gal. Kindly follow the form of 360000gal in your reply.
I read 8.7gal
